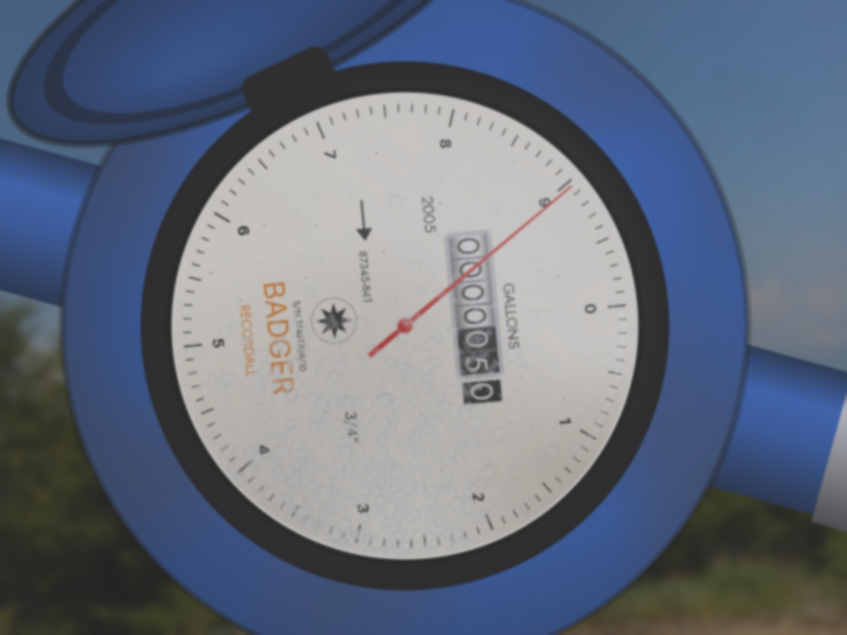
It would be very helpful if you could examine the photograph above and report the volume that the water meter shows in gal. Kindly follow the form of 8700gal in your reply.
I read 49.0gal
